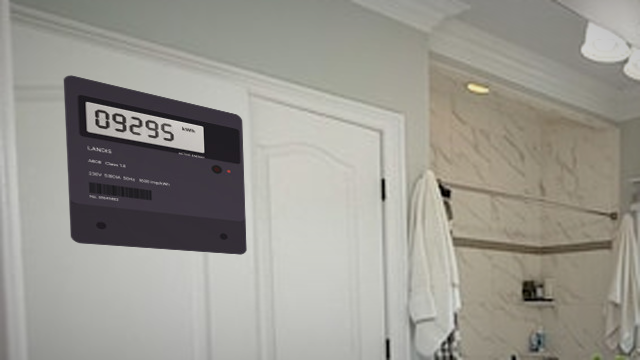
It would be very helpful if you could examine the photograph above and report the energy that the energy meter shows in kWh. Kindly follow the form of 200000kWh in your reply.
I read 9295kWh
